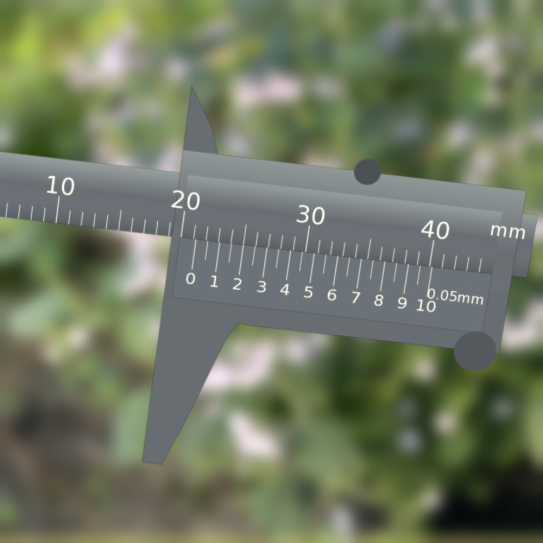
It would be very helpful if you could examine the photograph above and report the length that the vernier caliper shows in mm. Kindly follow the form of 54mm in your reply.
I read 21.2mm
